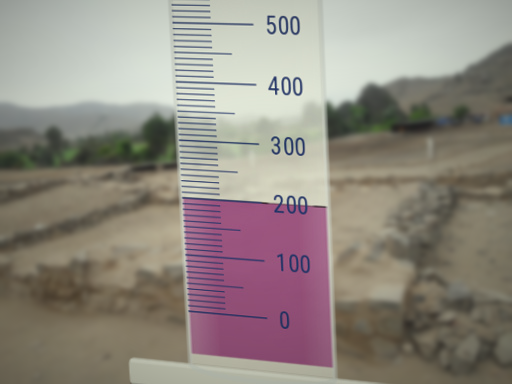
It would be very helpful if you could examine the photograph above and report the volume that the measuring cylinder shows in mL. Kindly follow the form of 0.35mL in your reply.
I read 200mL
